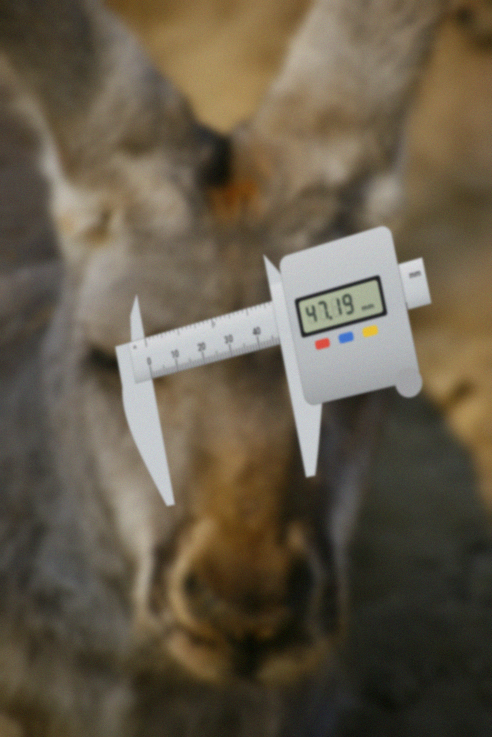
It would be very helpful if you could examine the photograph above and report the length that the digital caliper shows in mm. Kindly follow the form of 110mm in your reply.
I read 47.19mm
